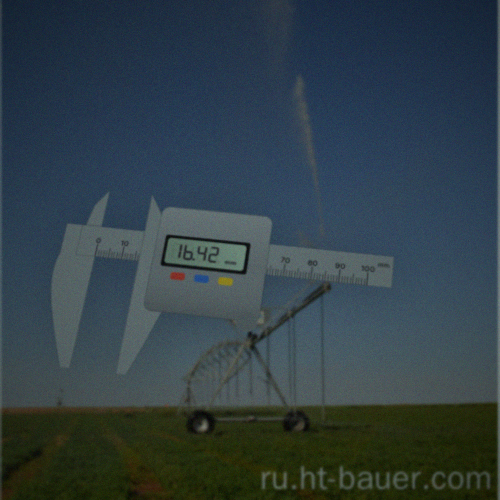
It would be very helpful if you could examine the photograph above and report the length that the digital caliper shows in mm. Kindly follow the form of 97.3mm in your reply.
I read 16.42mm
